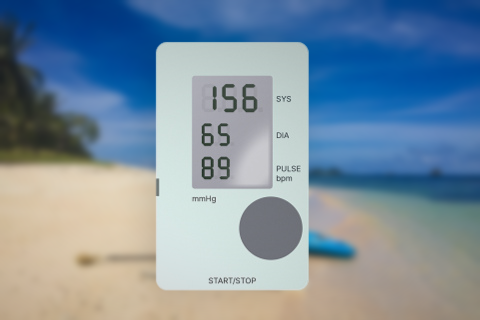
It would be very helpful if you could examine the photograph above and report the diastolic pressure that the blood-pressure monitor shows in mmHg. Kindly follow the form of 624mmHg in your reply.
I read 65mmHg
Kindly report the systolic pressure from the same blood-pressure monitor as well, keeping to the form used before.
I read 156mmHg
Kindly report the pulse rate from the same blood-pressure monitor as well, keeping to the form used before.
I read 89bpm
